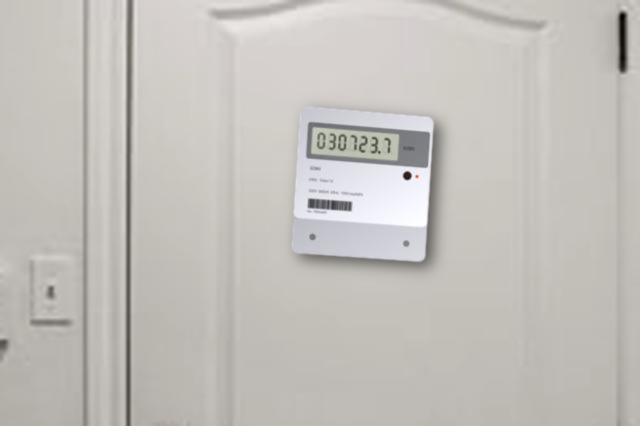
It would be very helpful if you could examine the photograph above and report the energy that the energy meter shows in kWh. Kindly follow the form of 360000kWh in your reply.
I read 30723.7kWh
